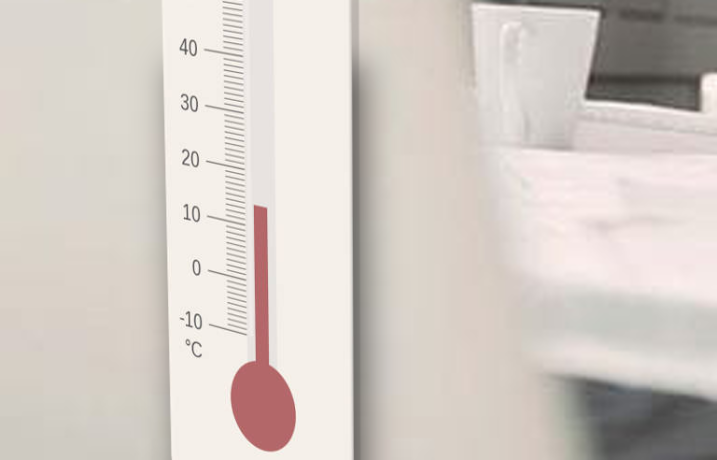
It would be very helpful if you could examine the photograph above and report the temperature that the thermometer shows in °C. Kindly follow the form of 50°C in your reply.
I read 14°C
